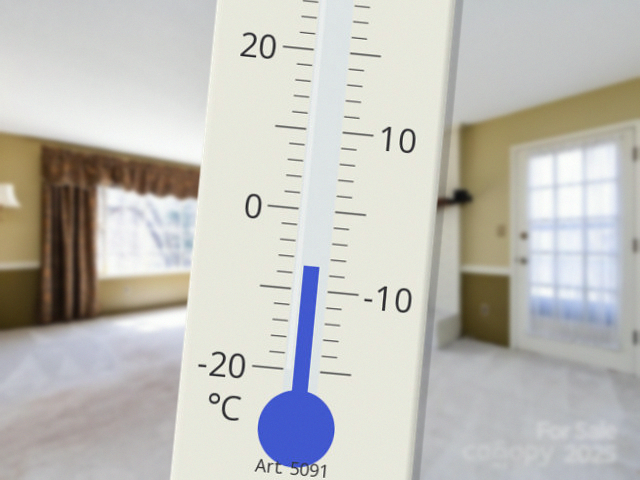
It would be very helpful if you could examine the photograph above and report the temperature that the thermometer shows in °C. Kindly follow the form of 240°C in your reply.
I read -7°C
